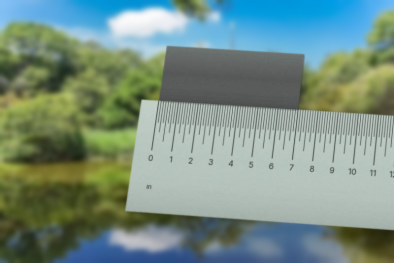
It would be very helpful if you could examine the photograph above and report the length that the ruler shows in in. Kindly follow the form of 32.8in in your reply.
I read 7in
